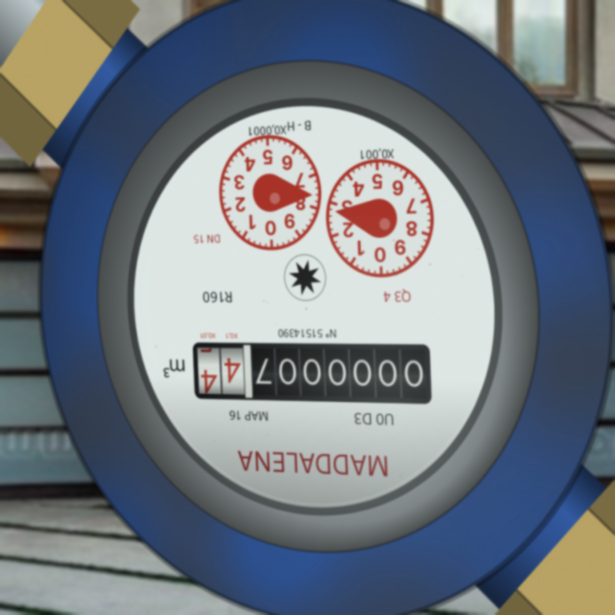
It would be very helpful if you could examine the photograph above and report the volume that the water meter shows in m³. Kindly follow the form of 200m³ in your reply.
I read 7.4427m³
